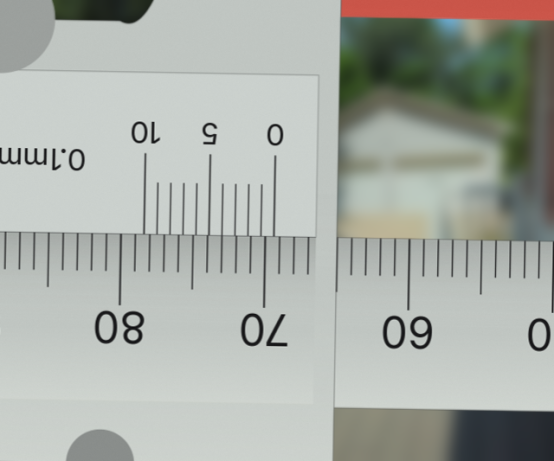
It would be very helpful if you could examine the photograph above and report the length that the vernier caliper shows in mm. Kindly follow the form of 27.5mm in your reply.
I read 69.4mm
